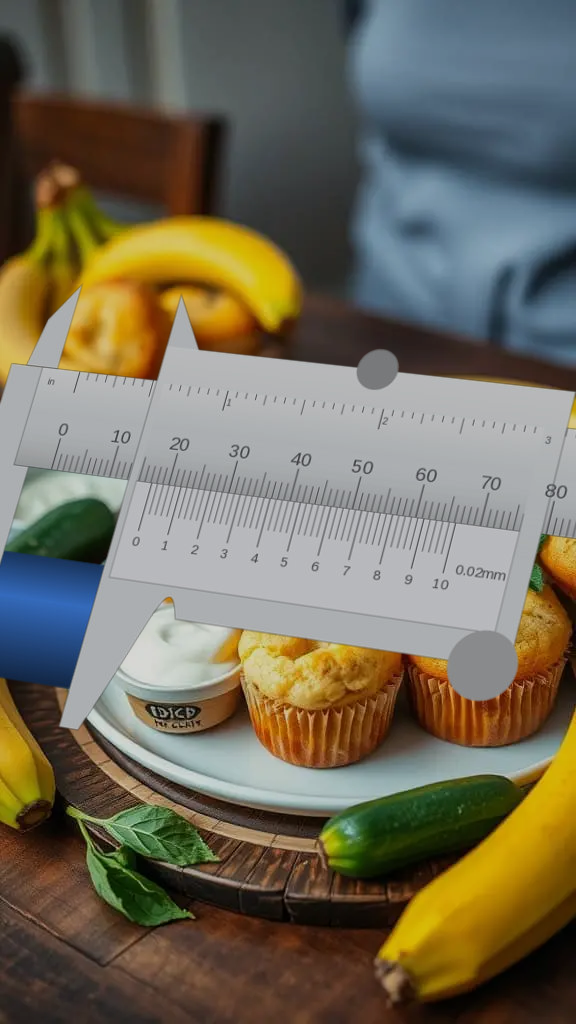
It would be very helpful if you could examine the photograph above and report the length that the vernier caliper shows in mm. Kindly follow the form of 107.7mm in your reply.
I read 17.2mm
